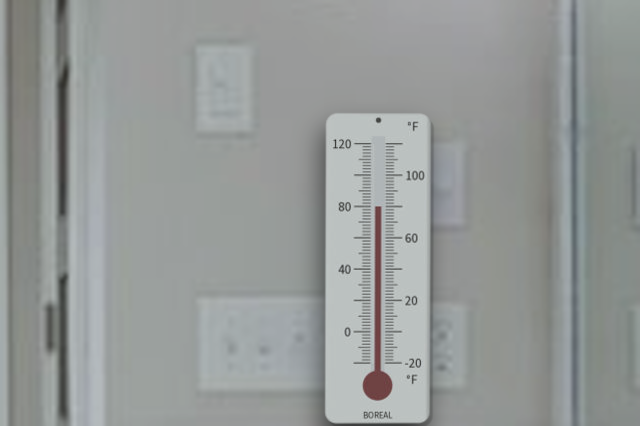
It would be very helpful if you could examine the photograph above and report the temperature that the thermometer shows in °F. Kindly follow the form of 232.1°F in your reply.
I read 80°F
